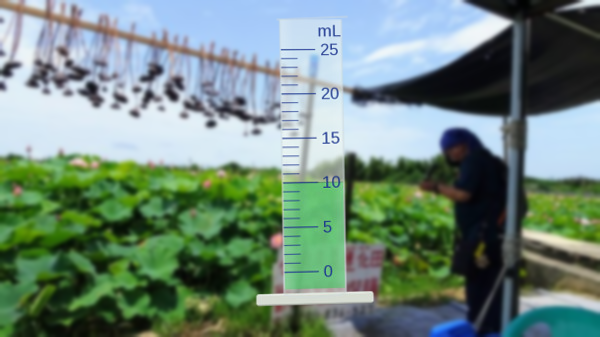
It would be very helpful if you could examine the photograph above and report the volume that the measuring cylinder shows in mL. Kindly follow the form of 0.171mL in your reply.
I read 10mL
